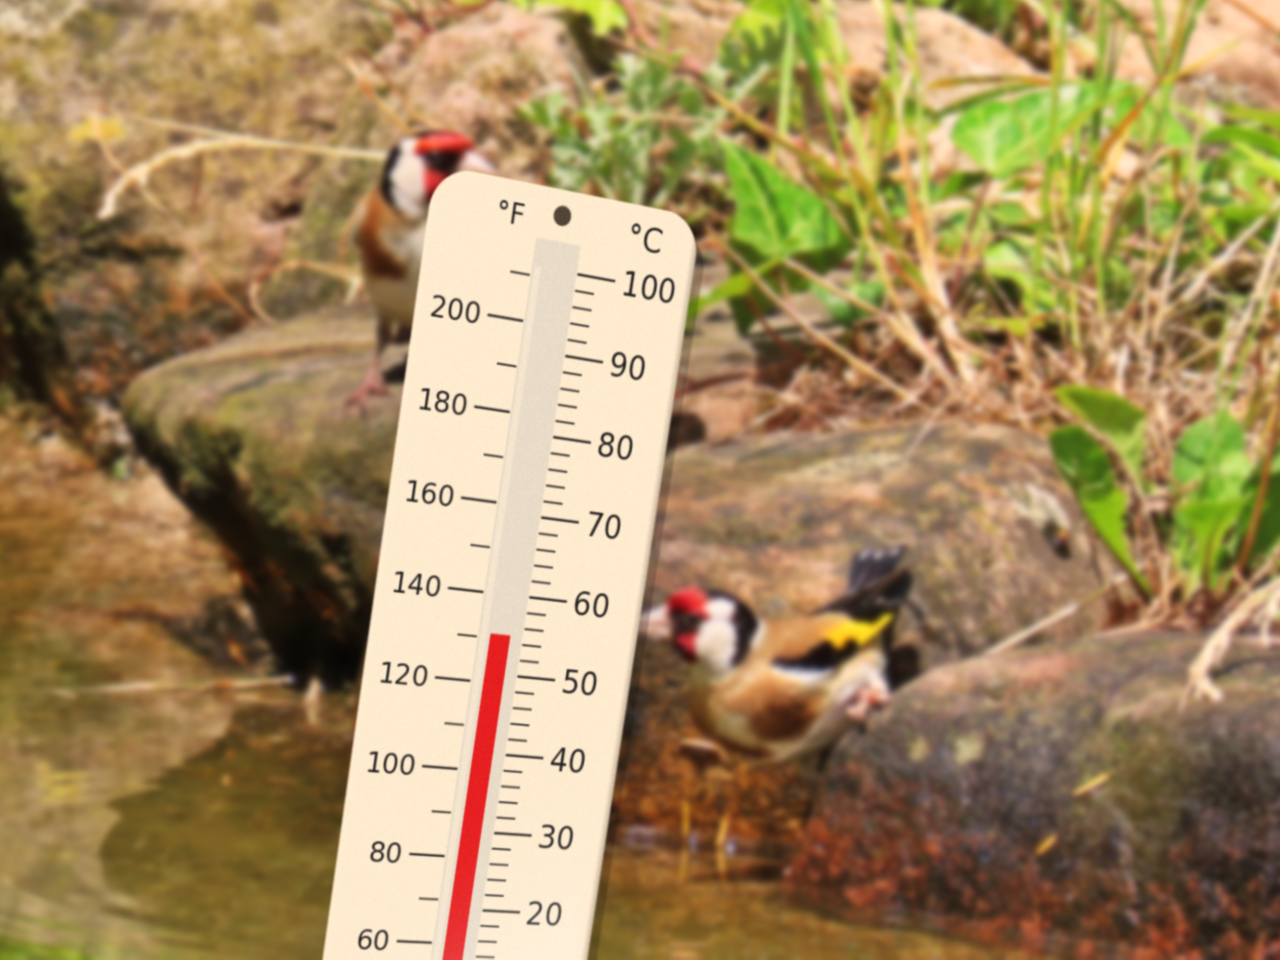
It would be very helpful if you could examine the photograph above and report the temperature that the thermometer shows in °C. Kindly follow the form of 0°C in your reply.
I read 55°C
